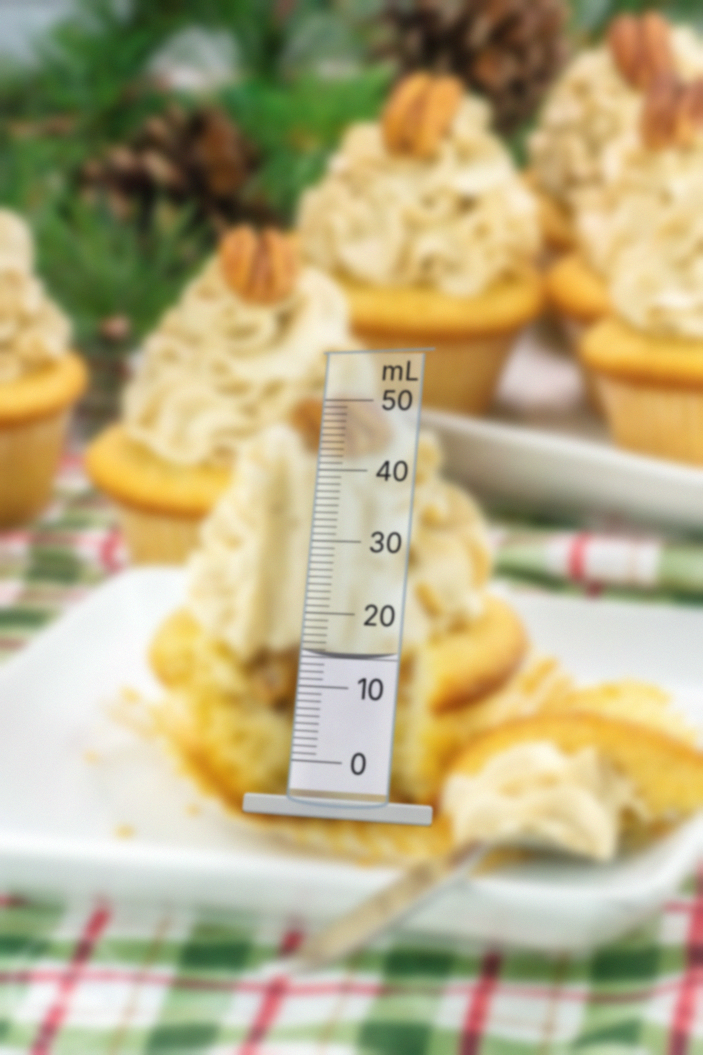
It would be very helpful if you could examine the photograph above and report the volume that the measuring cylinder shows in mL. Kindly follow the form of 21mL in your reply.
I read 14mL
